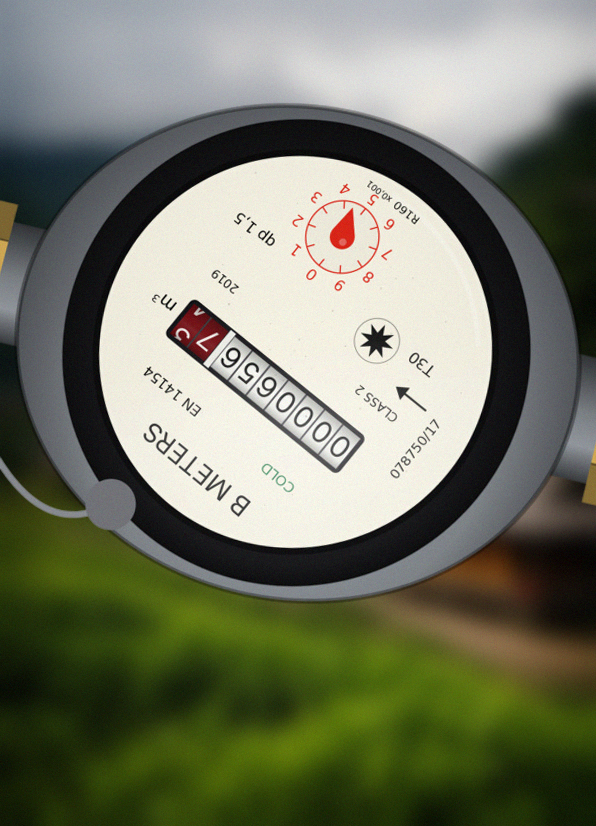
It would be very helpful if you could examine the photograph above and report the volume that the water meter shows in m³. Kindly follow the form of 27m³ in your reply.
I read 656.734m³
